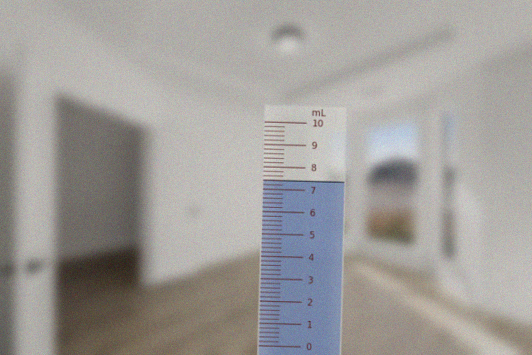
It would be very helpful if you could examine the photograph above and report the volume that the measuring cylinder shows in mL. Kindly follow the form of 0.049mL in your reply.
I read 7.4mL
